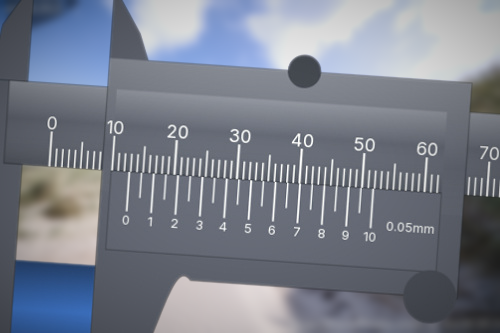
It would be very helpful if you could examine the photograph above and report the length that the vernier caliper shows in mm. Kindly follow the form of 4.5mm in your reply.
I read 12.8mm
